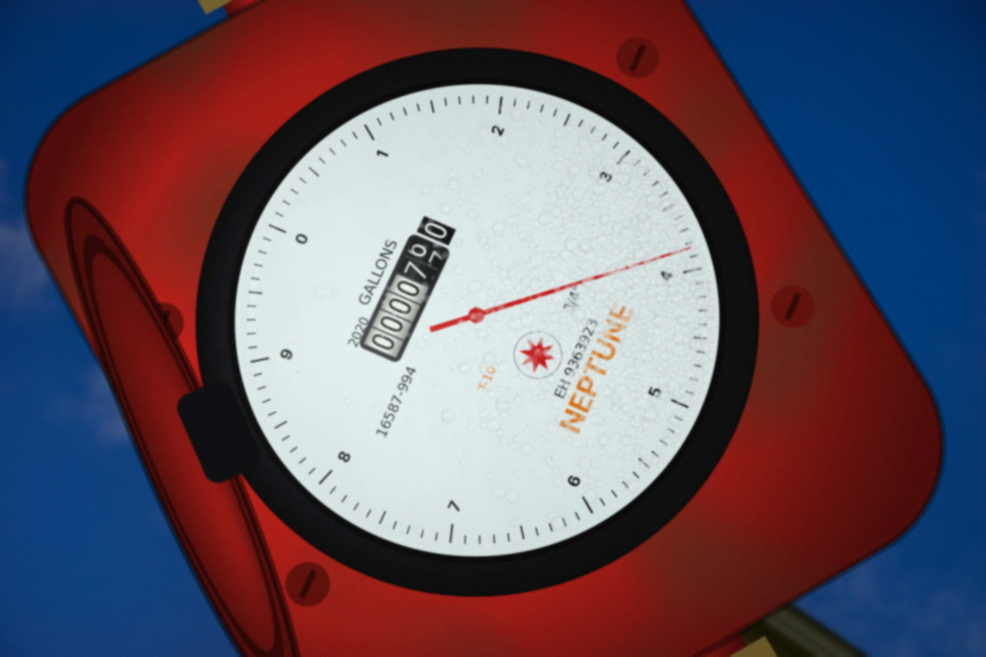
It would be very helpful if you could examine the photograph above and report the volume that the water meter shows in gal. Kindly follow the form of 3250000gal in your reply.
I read 763.8gal
